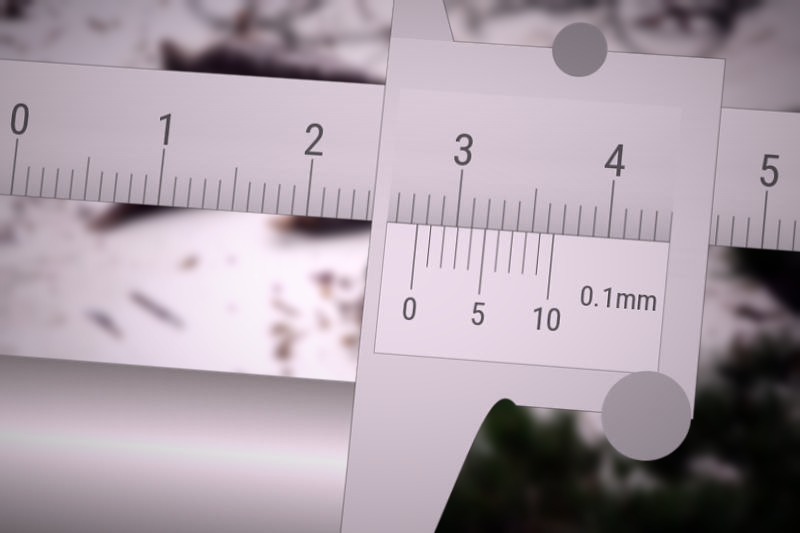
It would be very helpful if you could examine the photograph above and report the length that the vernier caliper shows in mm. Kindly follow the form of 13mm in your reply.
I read 27.4mm
